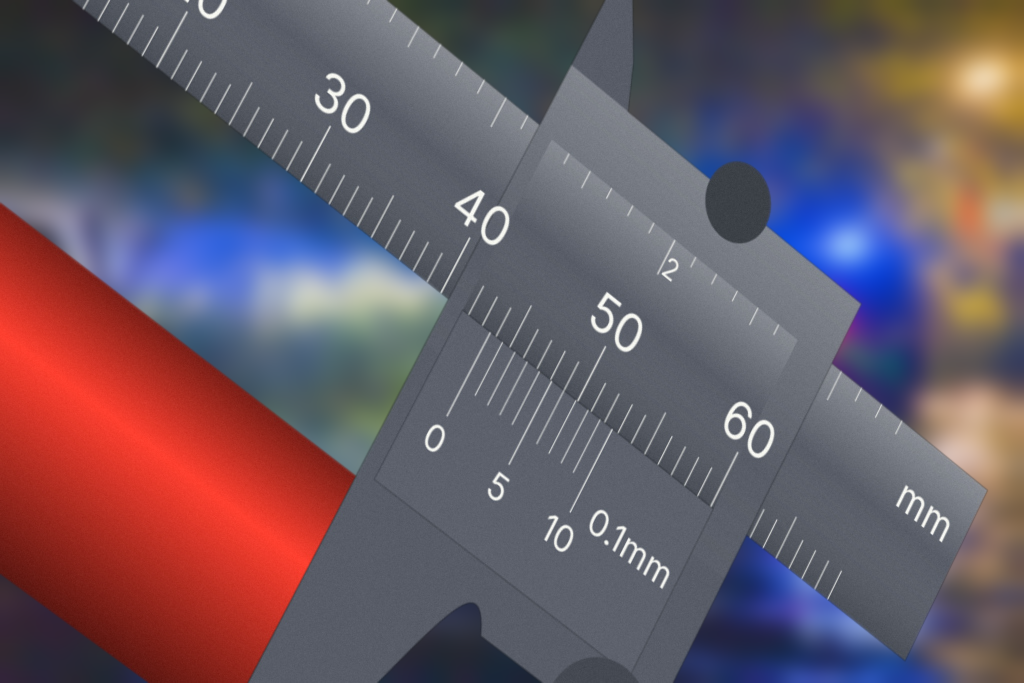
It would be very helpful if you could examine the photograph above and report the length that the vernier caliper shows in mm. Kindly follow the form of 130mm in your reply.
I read 43.6mm
